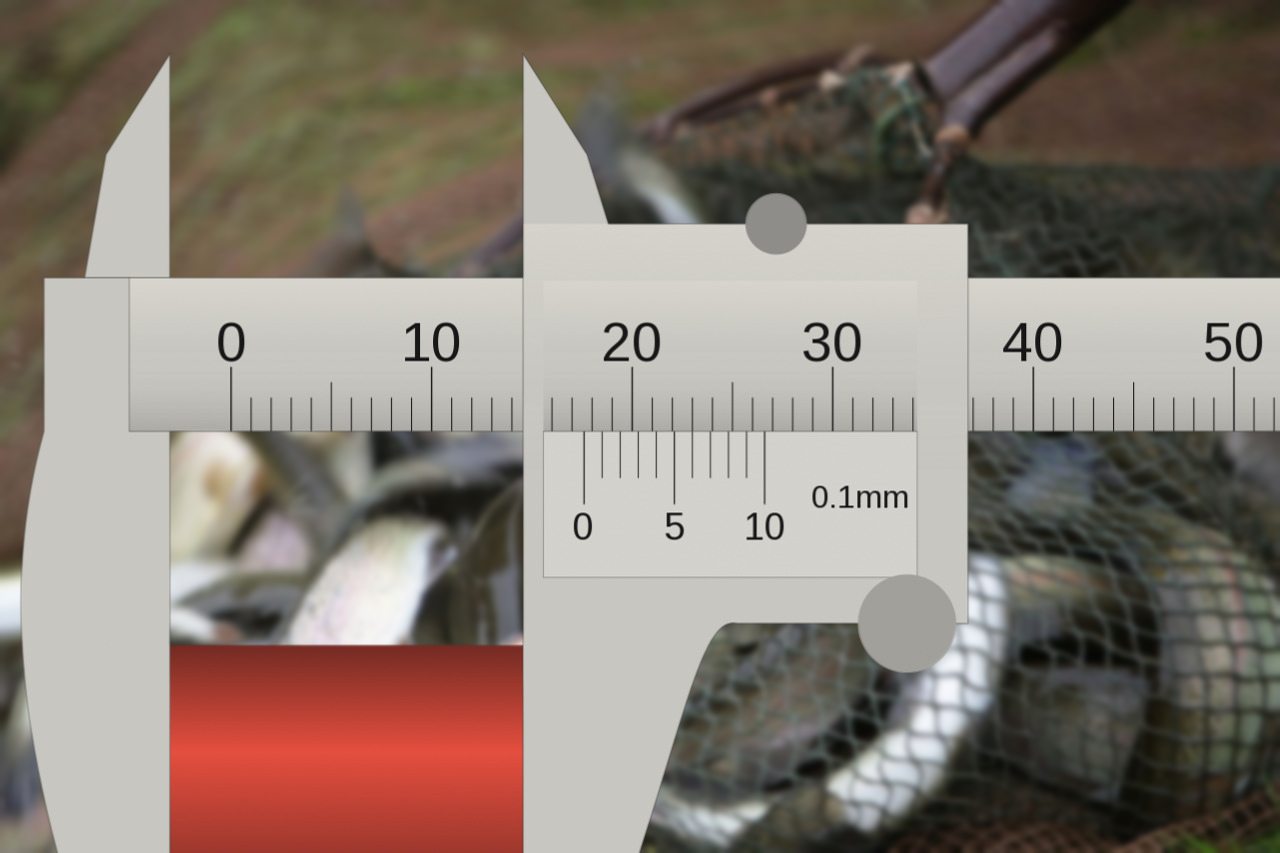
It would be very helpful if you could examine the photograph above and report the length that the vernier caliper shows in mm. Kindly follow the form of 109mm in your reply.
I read 17.6mm
